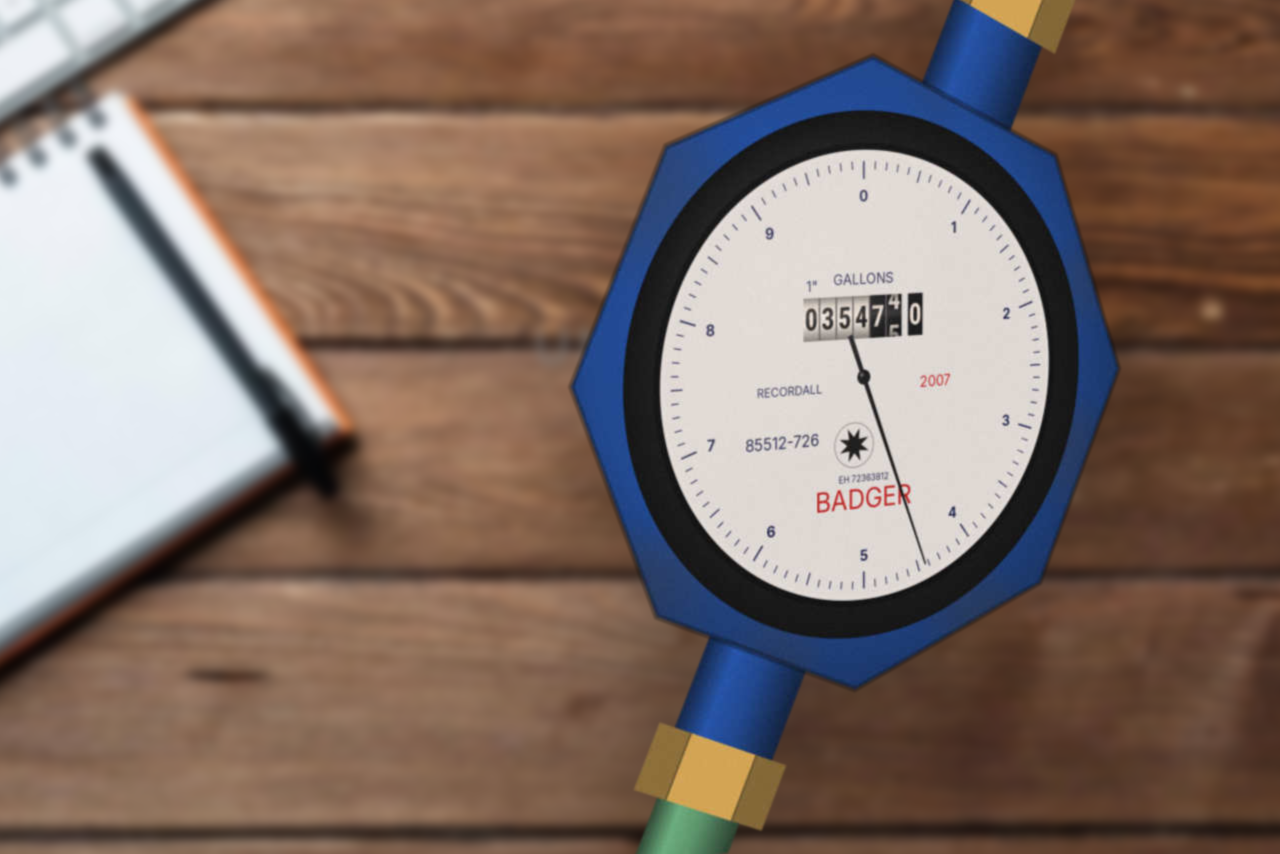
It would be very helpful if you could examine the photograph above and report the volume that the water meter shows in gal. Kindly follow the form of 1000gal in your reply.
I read 354744.4gal
